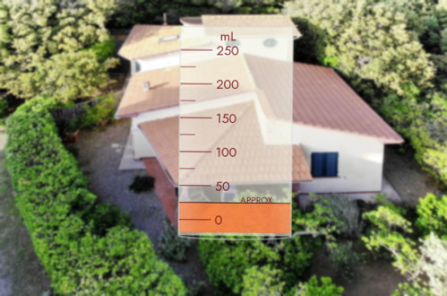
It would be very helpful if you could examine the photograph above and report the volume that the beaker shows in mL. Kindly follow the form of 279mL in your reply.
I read 25mL
